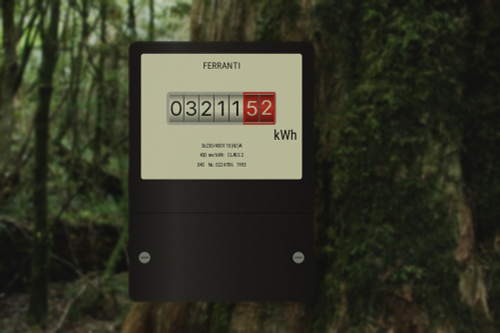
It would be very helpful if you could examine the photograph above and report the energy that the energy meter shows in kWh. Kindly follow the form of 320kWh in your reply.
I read 3211.52kWh
